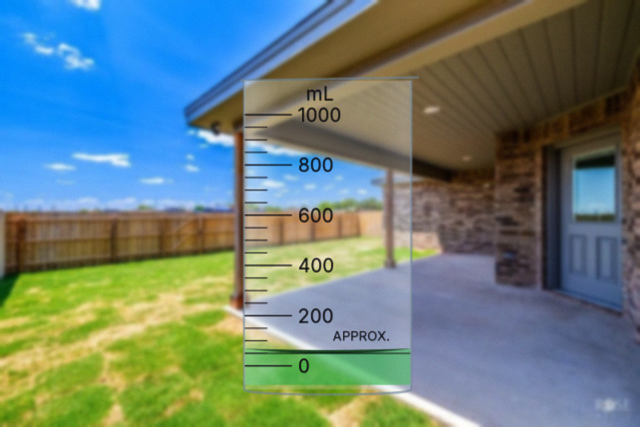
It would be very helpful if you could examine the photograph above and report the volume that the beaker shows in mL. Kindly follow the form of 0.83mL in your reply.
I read 50mL
